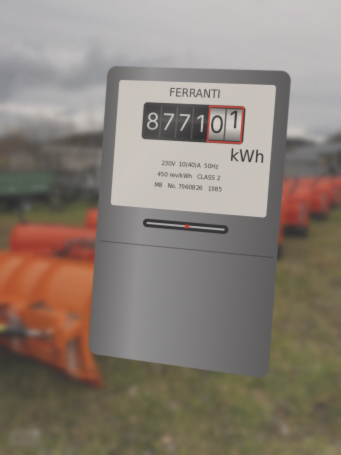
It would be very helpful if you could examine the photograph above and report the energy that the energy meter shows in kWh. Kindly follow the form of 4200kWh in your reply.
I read 8771.01kWh
